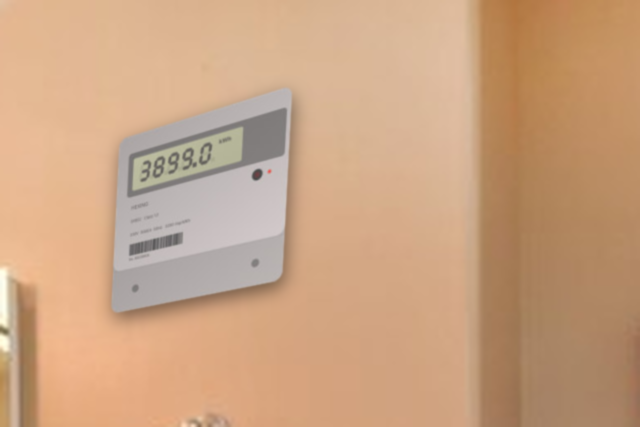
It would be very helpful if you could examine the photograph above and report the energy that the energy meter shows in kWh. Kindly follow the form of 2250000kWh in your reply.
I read 3899.0kWh
